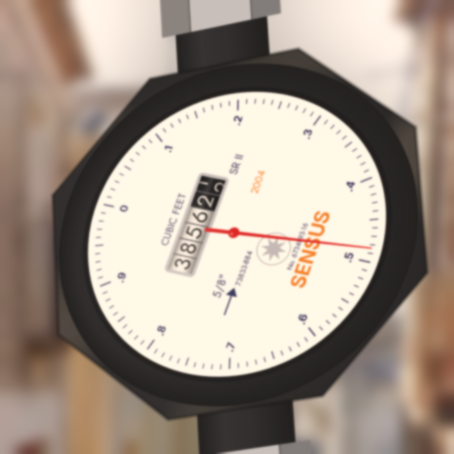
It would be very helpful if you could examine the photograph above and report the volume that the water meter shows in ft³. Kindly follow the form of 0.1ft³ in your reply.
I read 385621.48ft³
